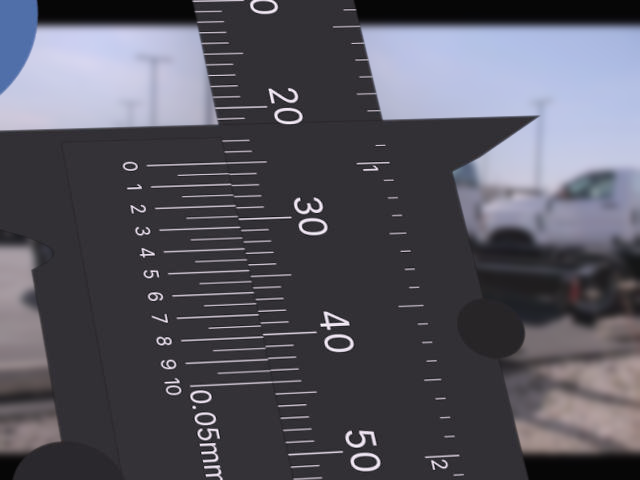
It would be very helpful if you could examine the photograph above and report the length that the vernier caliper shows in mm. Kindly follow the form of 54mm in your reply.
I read 25.0mm
